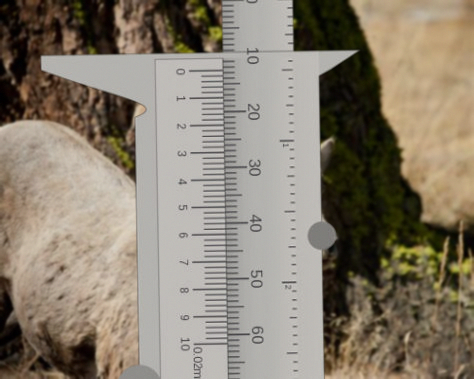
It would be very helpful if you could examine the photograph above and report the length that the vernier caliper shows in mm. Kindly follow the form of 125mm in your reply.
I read 12.6mm
